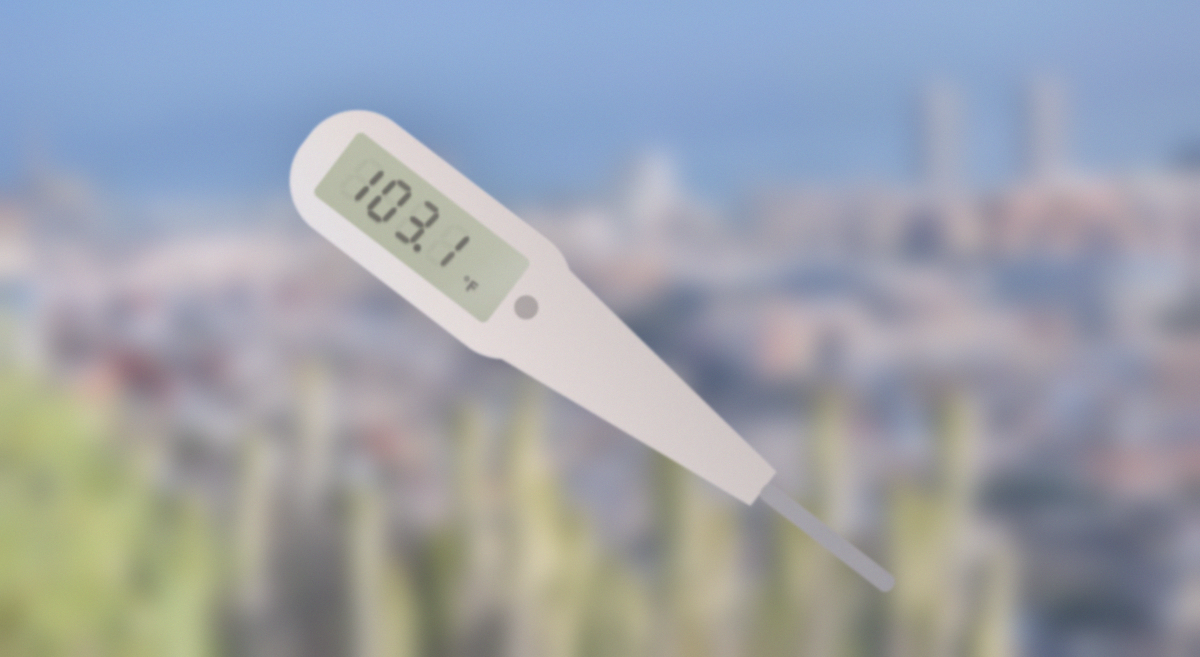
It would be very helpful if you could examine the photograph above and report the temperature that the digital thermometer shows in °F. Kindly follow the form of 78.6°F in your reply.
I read 103.1°F
